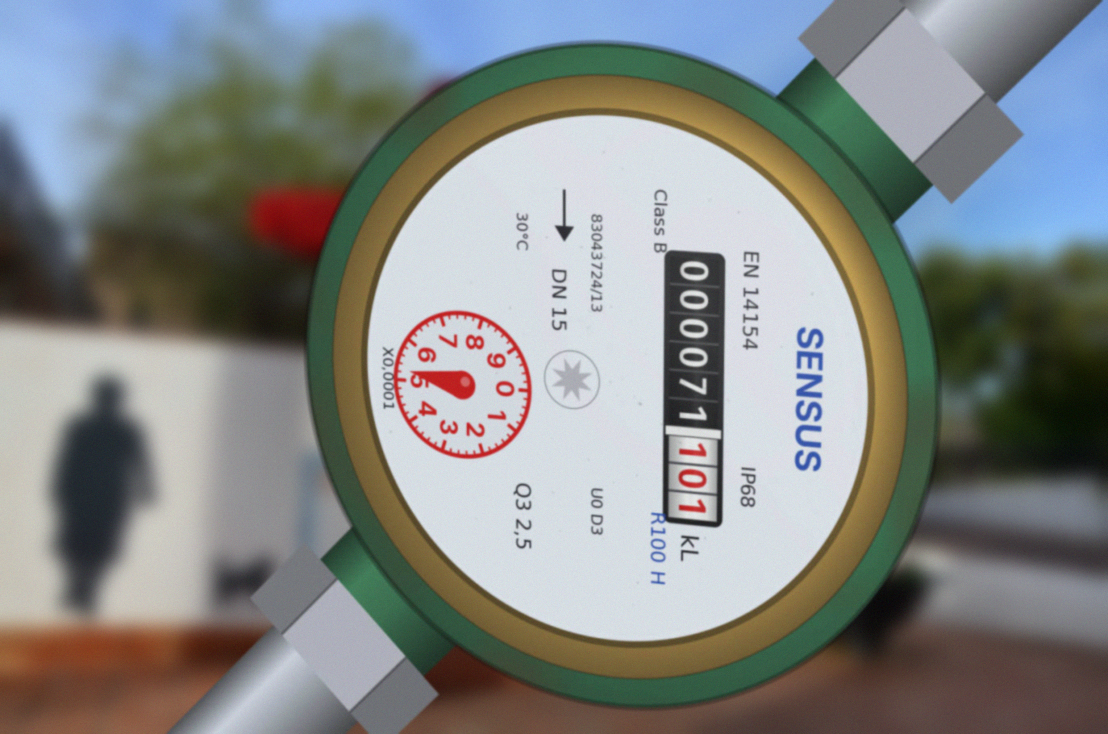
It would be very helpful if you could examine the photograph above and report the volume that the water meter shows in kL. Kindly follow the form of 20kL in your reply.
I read 71.1015kL
